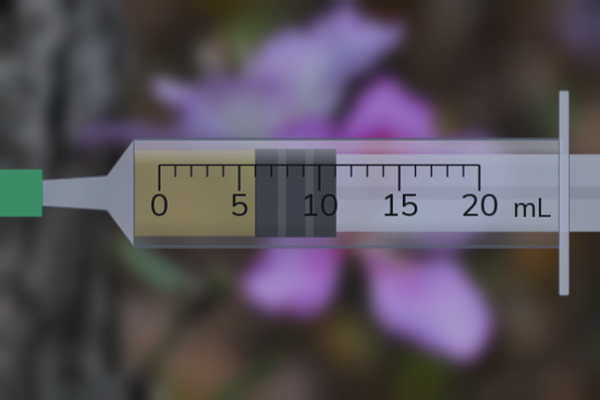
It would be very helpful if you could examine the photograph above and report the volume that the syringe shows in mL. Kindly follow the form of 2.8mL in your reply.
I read 6mL
